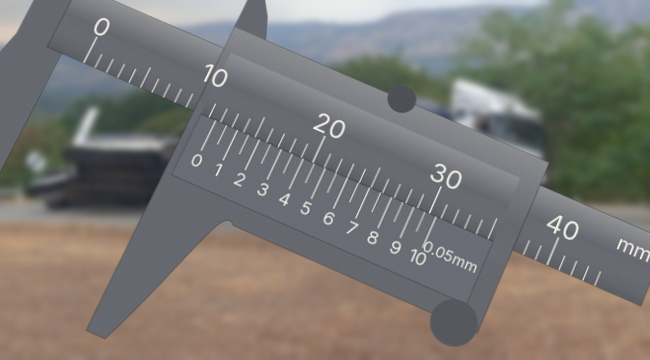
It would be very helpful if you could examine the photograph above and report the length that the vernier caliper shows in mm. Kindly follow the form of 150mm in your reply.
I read 11.6mm
